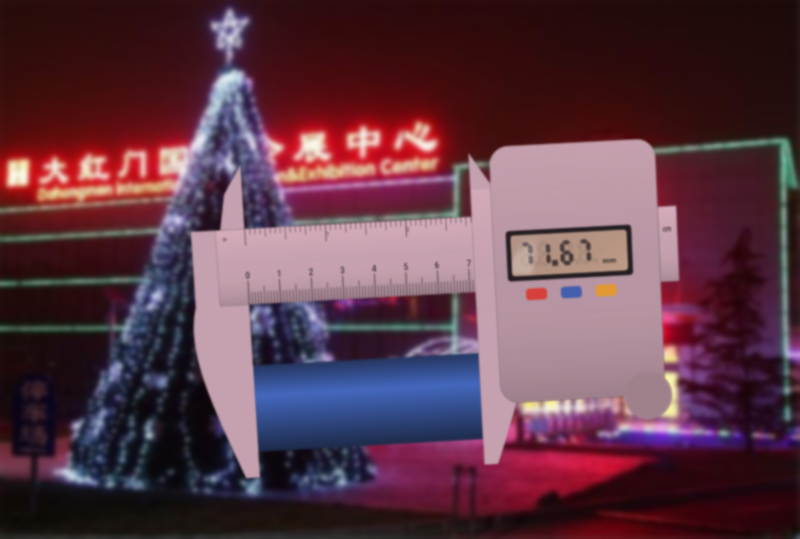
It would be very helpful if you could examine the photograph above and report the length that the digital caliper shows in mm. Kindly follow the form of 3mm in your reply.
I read 71.67mm
